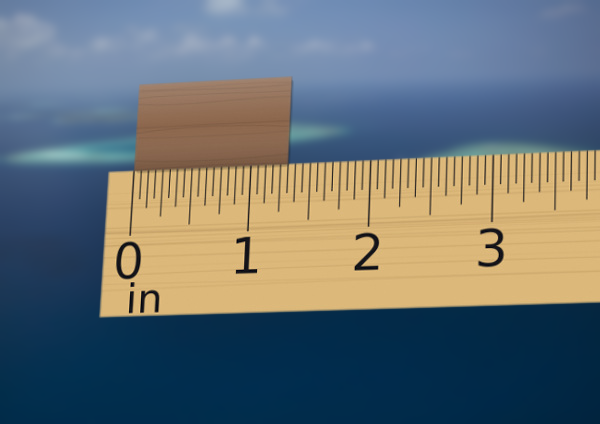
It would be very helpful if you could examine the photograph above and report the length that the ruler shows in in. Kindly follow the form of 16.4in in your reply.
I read 1.3125in
